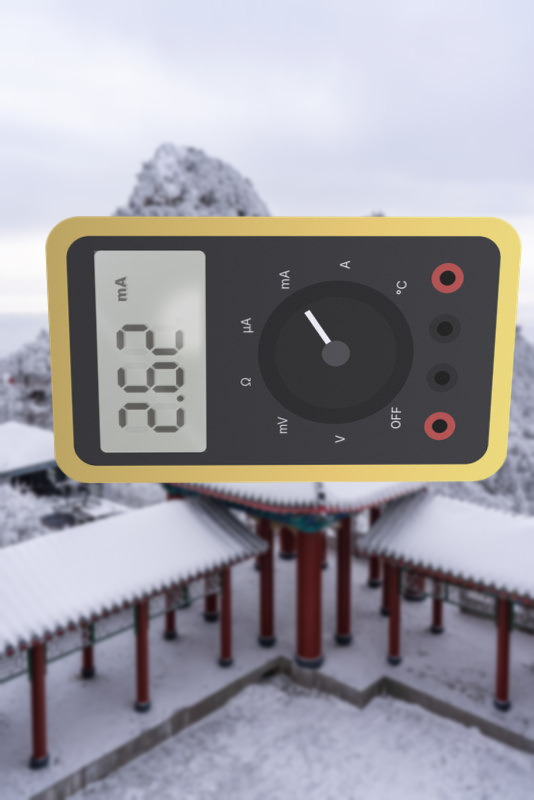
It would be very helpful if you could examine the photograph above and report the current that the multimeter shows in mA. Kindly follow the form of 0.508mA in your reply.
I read 2.62mA
